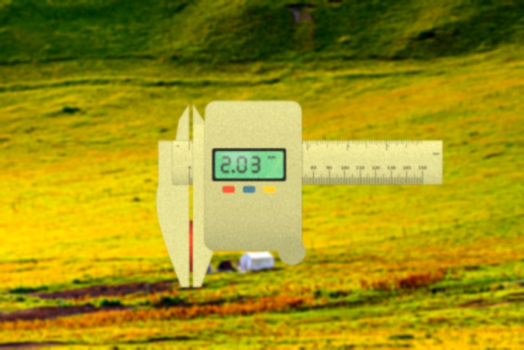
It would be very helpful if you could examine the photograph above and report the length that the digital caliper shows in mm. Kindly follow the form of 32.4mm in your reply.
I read 2.03mm
